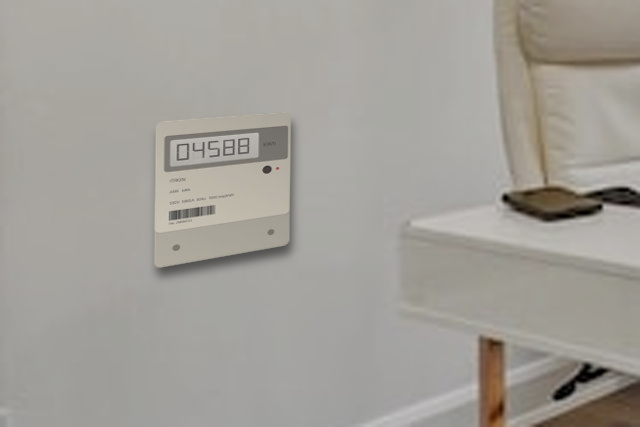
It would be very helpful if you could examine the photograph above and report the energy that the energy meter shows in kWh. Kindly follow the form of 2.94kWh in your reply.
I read 4588kWh
